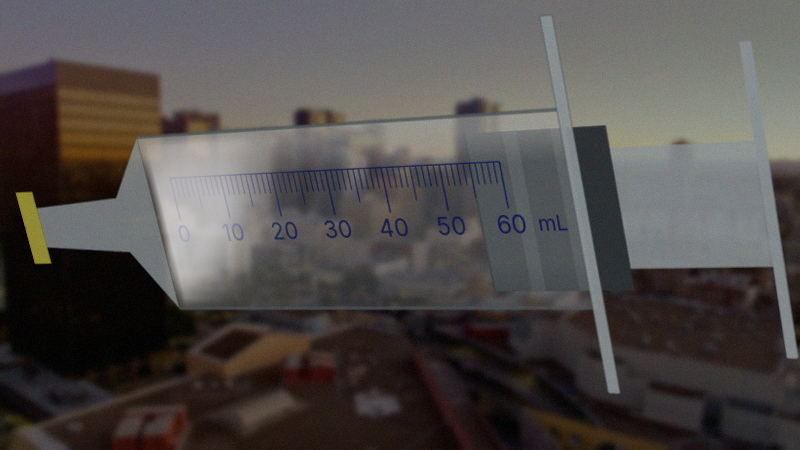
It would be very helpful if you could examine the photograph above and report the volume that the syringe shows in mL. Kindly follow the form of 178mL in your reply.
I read 55mL
